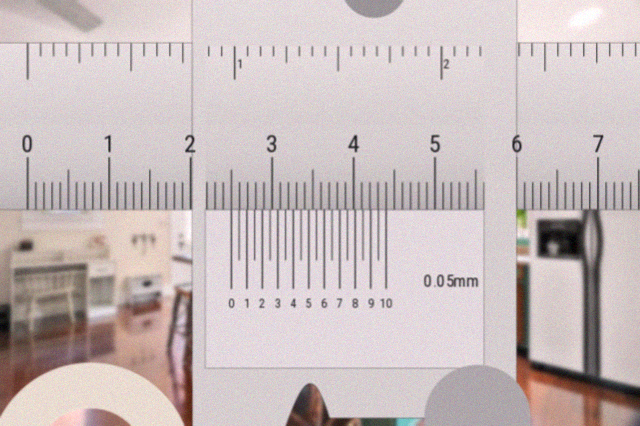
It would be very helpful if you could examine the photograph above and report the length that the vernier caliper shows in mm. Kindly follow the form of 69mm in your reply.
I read 25.0mm
